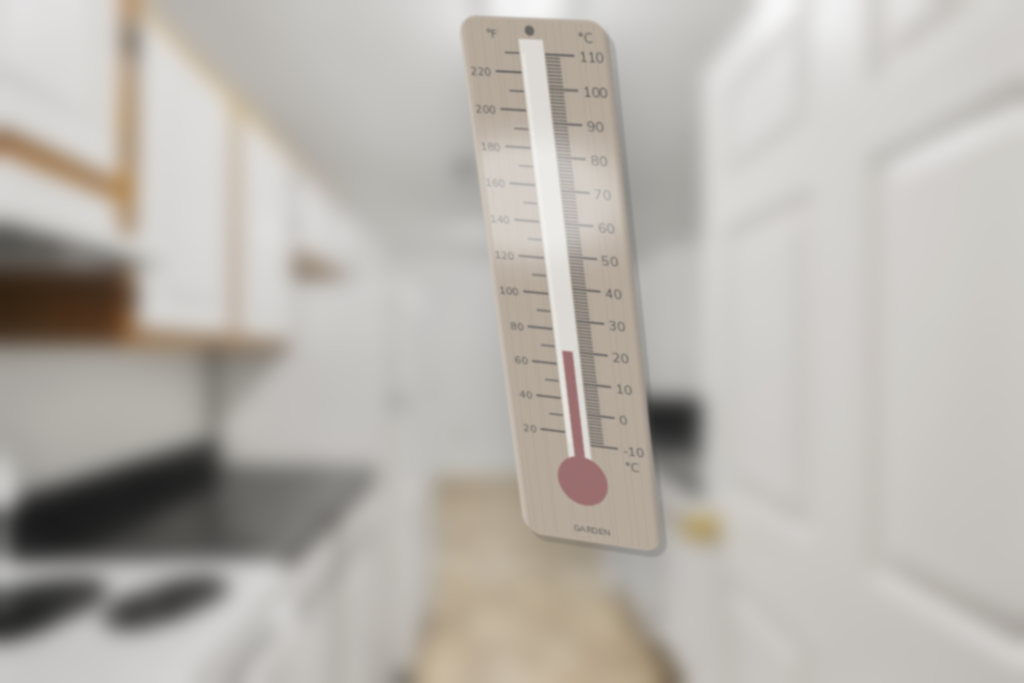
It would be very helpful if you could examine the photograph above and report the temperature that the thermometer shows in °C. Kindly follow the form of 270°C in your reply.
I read 20°C
